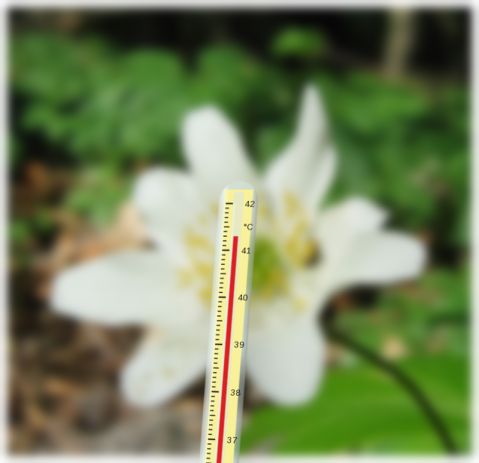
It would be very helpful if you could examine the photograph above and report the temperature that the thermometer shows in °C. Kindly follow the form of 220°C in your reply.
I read 41.3°C
